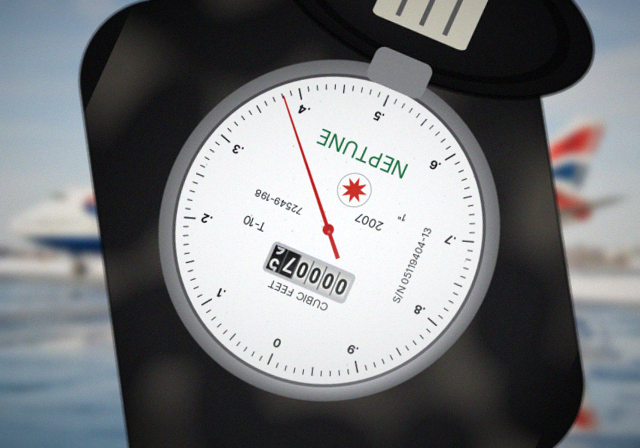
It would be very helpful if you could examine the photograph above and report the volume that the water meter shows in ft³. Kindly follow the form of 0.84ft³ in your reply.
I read 75.38ft³
